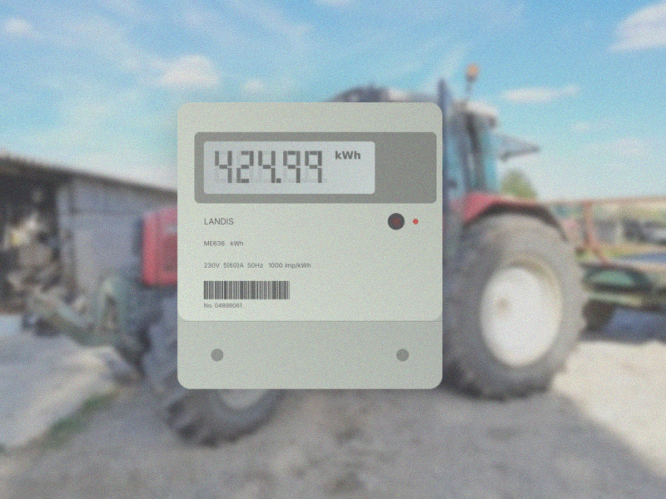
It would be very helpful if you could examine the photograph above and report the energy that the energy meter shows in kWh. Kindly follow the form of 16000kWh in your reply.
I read 424.99kWh
